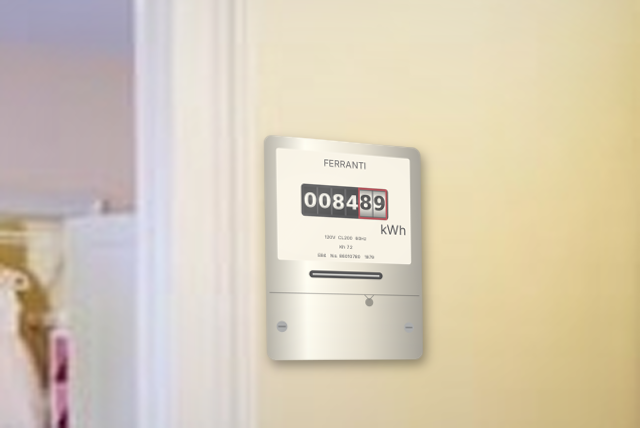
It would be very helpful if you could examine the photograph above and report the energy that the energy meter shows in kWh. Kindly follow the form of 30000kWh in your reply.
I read 84.89kWh
